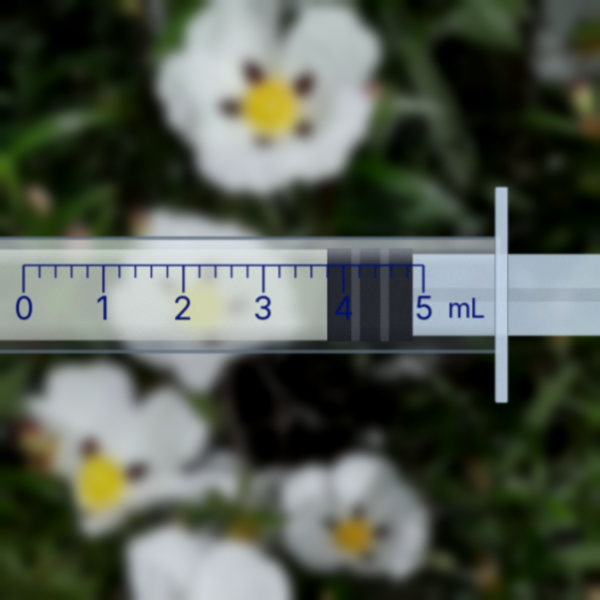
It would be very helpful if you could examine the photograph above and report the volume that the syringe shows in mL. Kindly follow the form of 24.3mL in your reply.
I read 3.8mL
